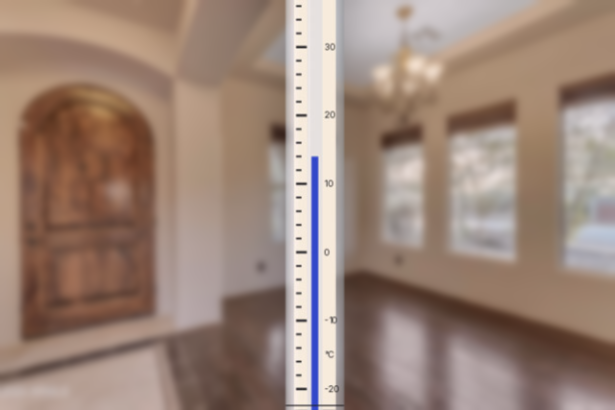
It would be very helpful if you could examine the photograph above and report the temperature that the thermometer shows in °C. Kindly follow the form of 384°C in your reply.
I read 14°C
